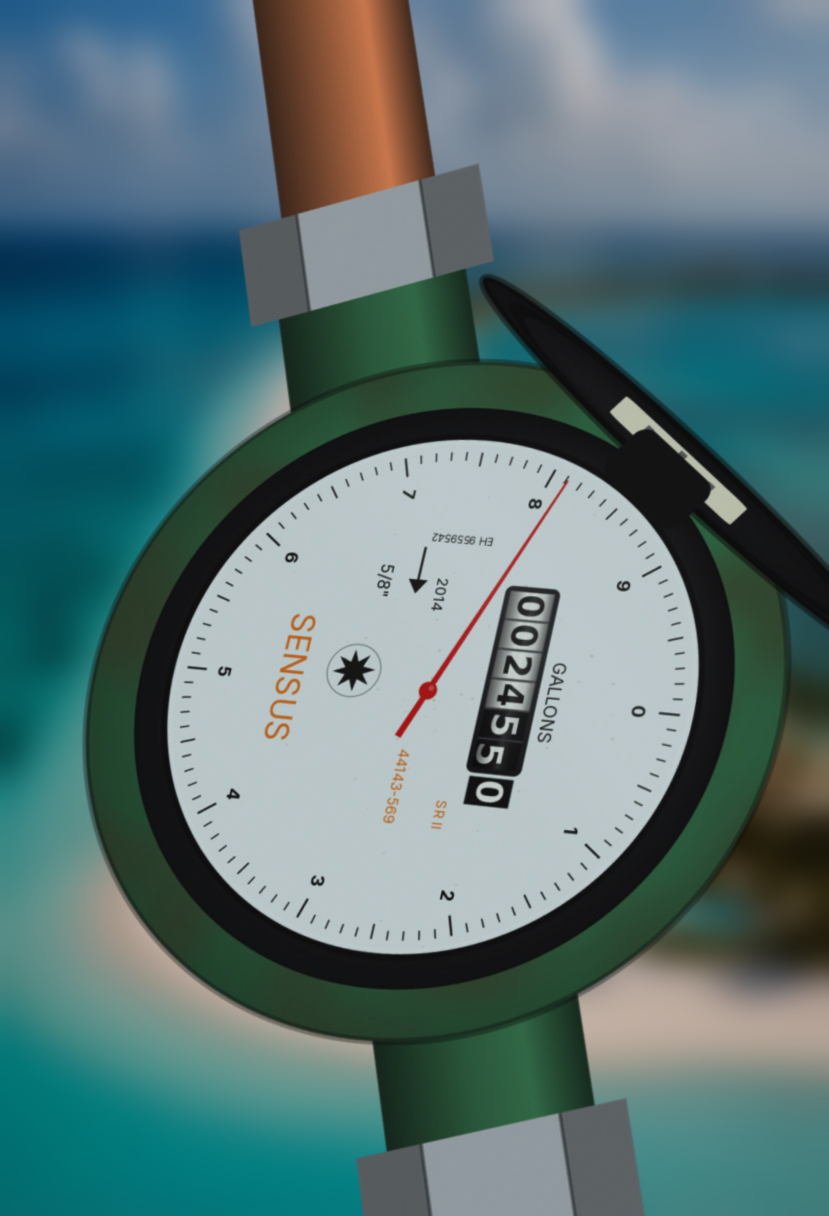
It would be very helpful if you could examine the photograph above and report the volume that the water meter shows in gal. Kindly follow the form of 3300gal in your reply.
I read 24548.1gal
